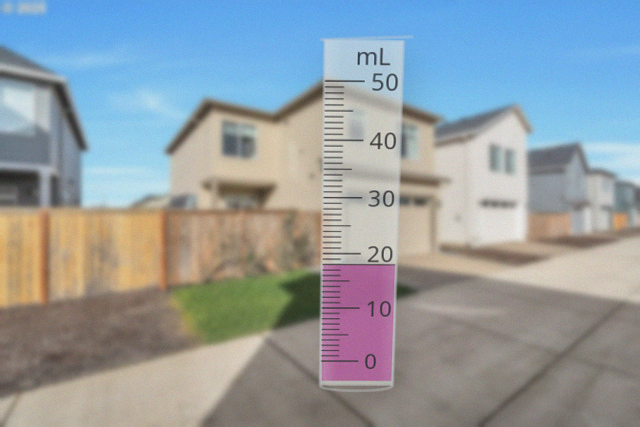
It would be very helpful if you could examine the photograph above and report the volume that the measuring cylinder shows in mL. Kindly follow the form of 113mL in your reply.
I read 18mL
